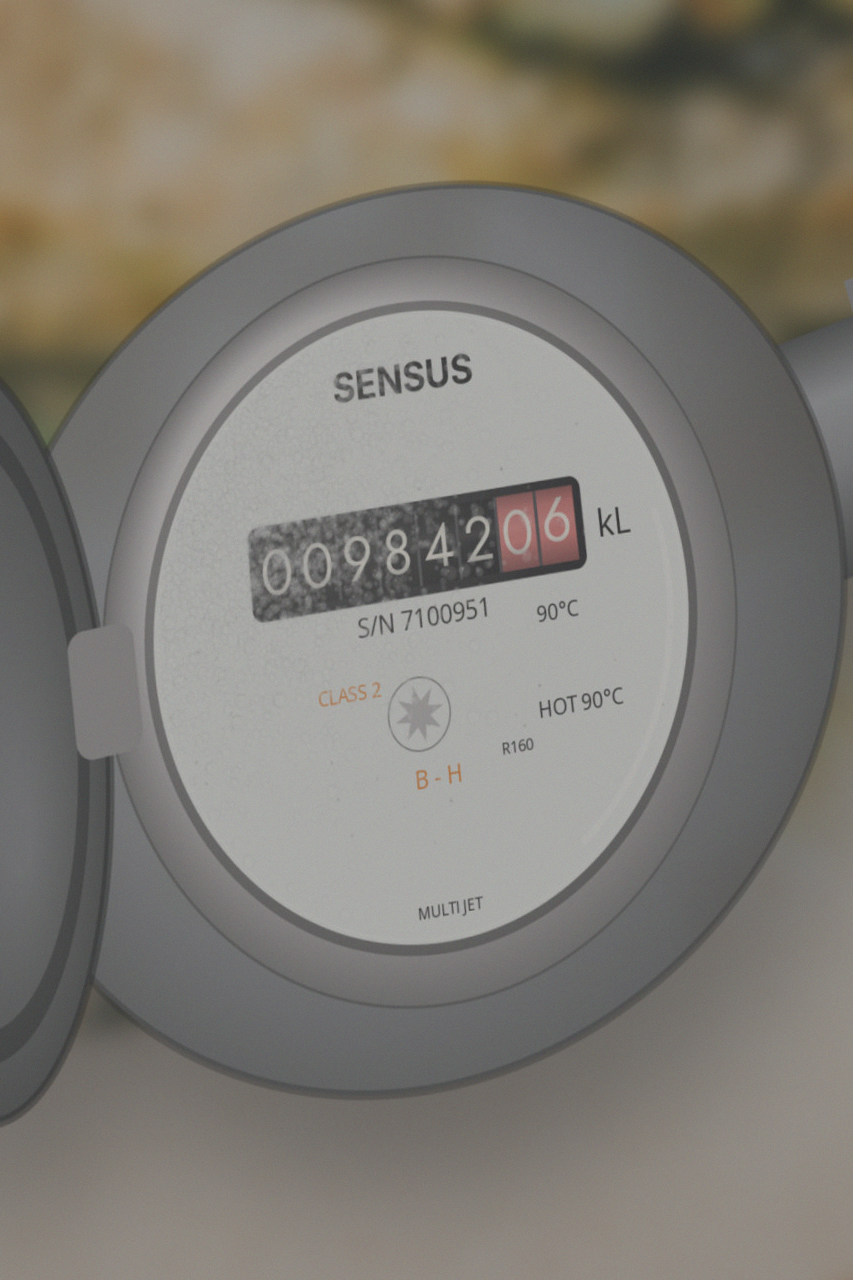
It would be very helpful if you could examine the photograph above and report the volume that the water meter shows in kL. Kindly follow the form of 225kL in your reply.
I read 9842.06kL
